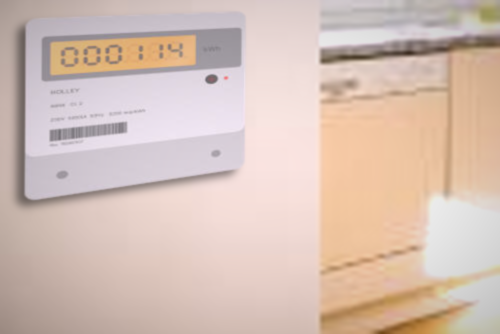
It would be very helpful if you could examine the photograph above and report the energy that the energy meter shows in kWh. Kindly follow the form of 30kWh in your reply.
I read 114kWh
